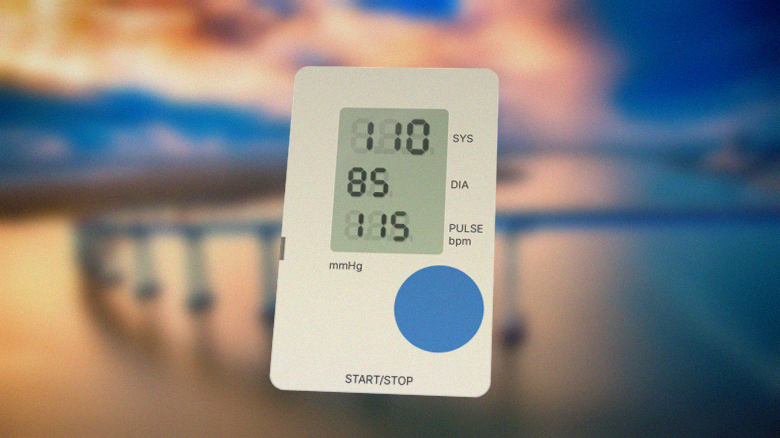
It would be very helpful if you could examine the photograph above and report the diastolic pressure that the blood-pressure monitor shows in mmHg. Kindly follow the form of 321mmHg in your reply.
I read 85mmHg
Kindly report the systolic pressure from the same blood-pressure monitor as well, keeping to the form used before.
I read 110mmHg
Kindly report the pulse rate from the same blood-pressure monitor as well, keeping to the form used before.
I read 115bpm
